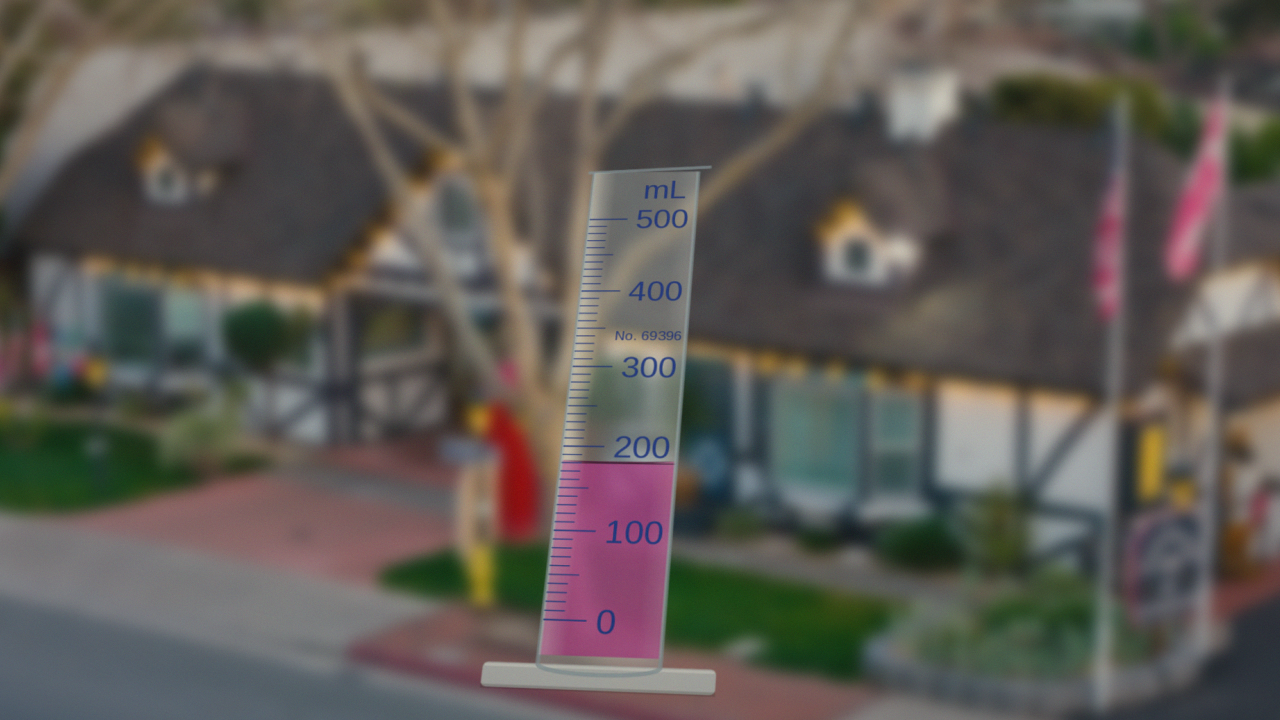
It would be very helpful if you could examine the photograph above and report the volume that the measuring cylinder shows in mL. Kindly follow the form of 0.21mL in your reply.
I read 180mL
